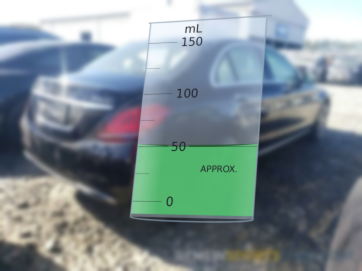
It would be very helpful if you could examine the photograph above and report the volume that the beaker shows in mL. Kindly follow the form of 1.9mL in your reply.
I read 50mL
